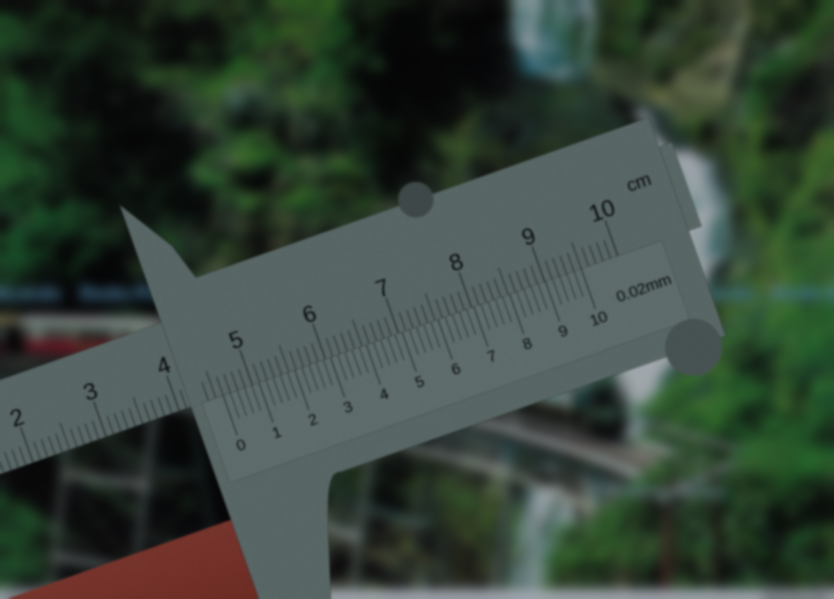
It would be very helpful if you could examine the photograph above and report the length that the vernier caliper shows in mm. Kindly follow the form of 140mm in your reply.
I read 46.0mm
